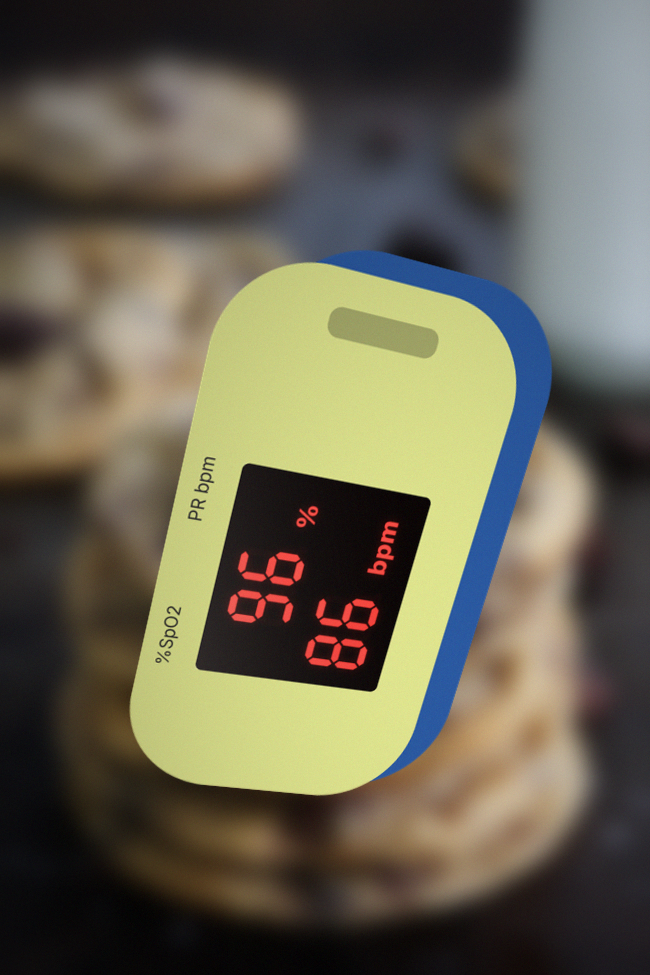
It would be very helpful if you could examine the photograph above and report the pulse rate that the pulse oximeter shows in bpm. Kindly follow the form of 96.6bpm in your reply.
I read 86bpm
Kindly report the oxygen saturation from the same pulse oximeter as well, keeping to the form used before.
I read 96%
